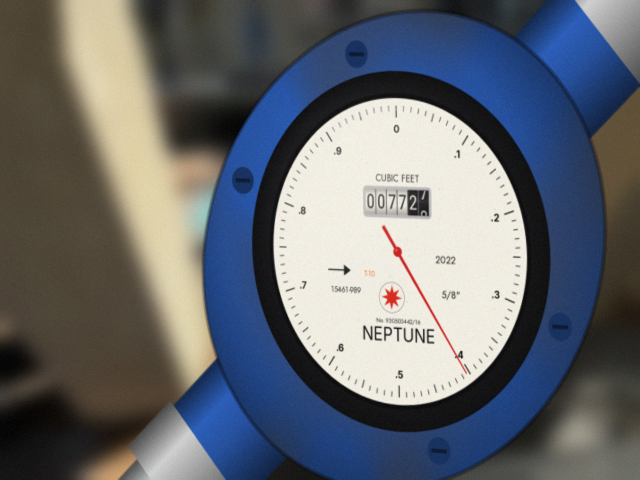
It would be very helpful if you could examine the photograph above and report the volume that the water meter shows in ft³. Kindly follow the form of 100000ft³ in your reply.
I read 7727.40ft³
